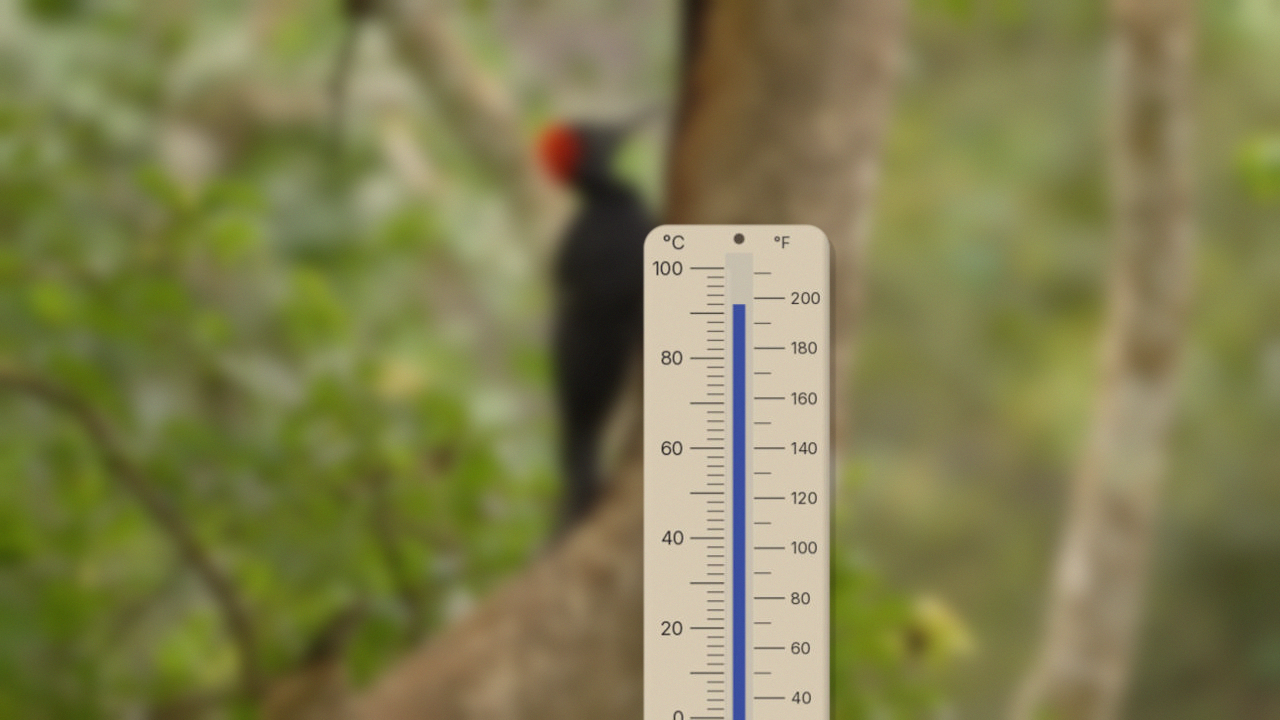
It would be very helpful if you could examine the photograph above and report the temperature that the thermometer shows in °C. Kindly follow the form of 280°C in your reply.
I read 92°C
